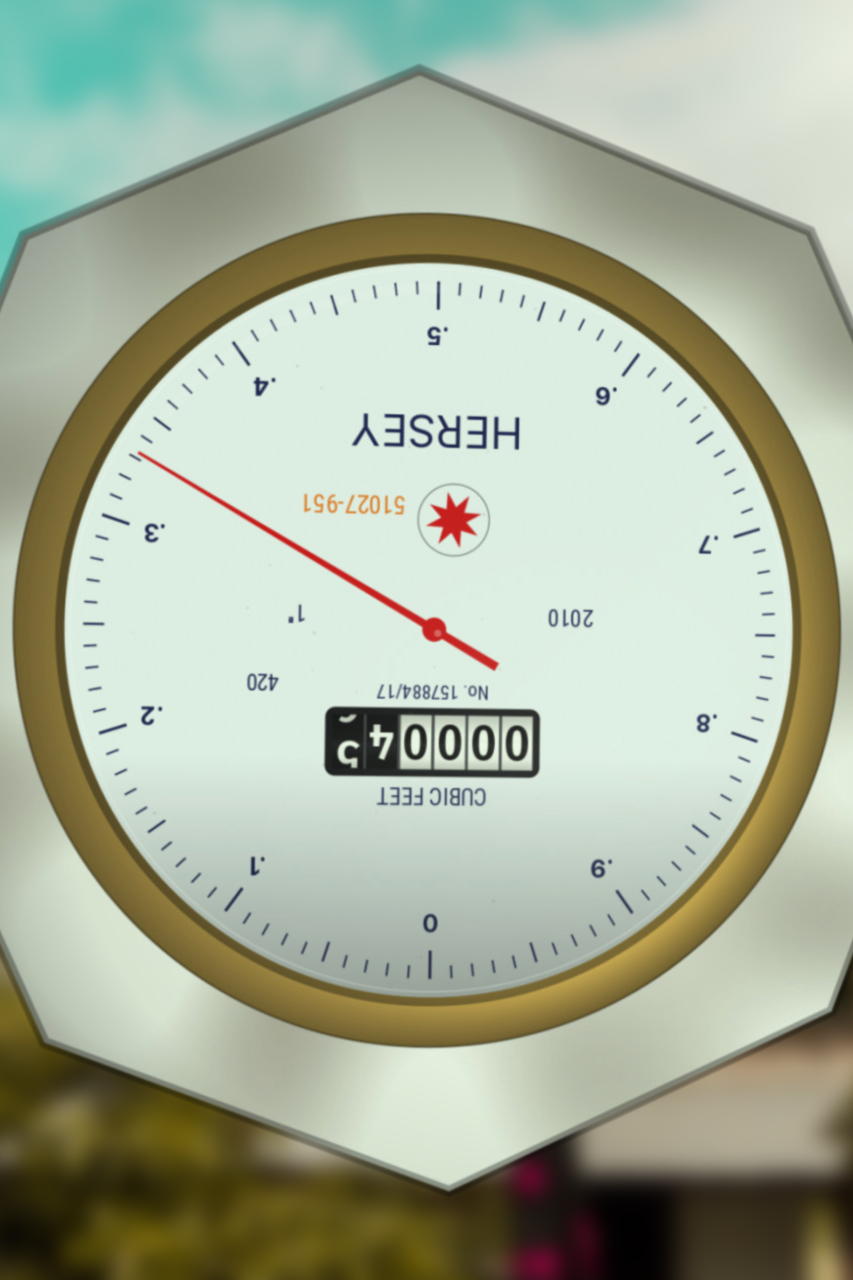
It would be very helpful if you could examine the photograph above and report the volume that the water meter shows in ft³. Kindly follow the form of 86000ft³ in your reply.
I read 45.33ft³
